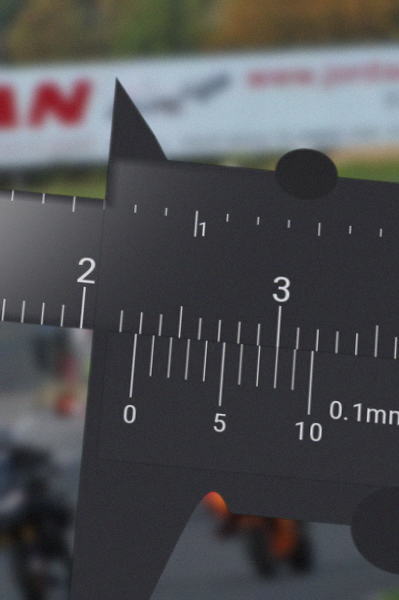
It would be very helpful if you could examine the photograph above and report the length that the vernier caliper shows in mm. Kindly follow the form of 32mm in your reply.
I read 22.8mm
